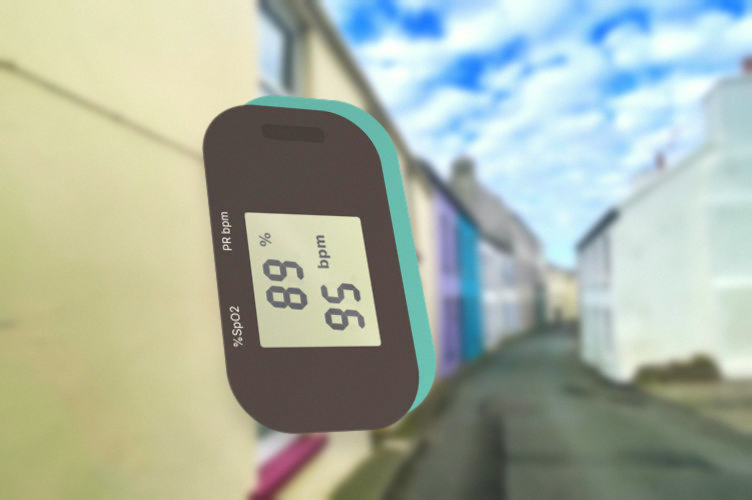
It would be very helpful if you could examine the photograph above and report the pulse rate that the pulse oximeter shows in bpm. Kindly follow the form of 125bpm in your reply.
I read 95bpm
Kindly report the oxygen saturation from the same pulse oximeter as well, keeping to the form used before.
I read 89%
